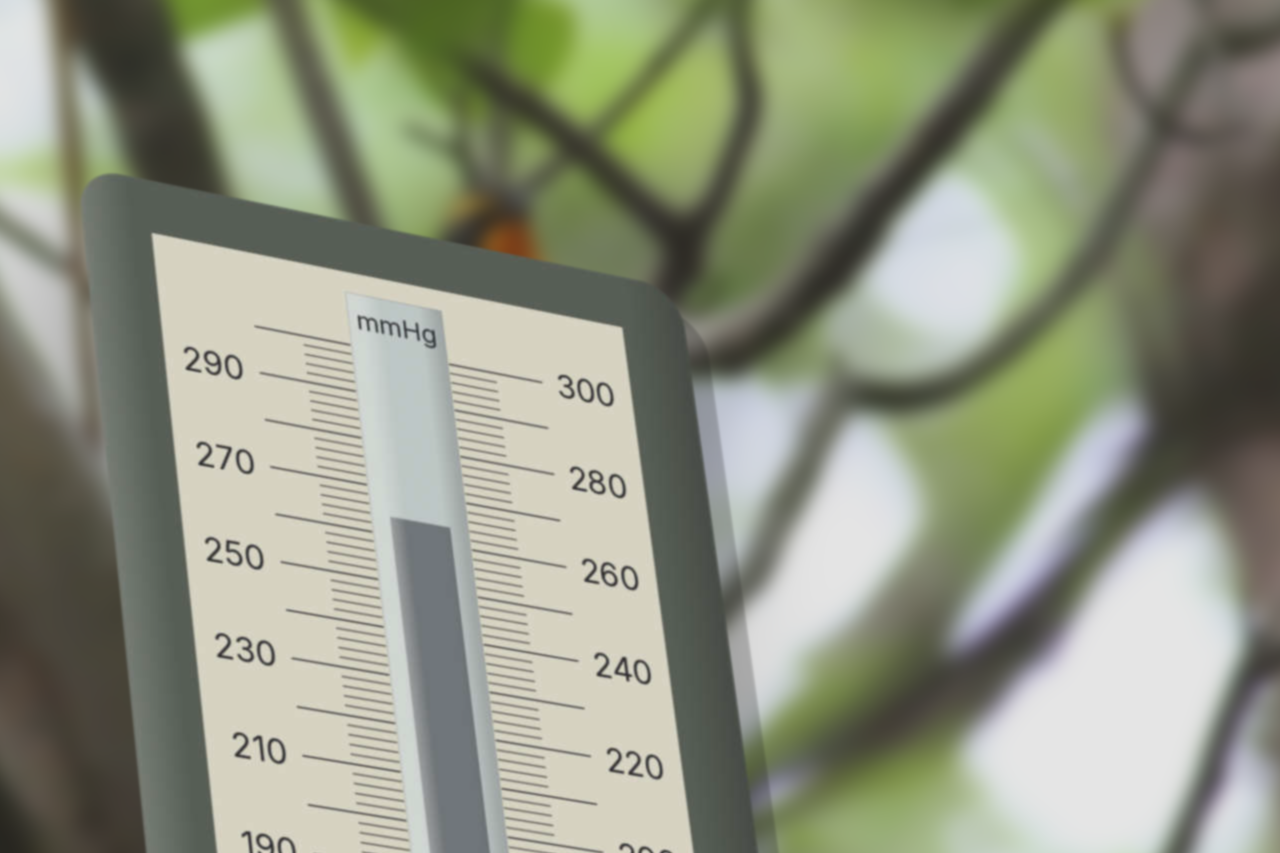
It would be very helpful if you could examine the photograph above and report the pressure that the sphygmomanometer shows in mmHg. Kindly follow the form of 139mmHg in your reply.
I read 264mmHg
